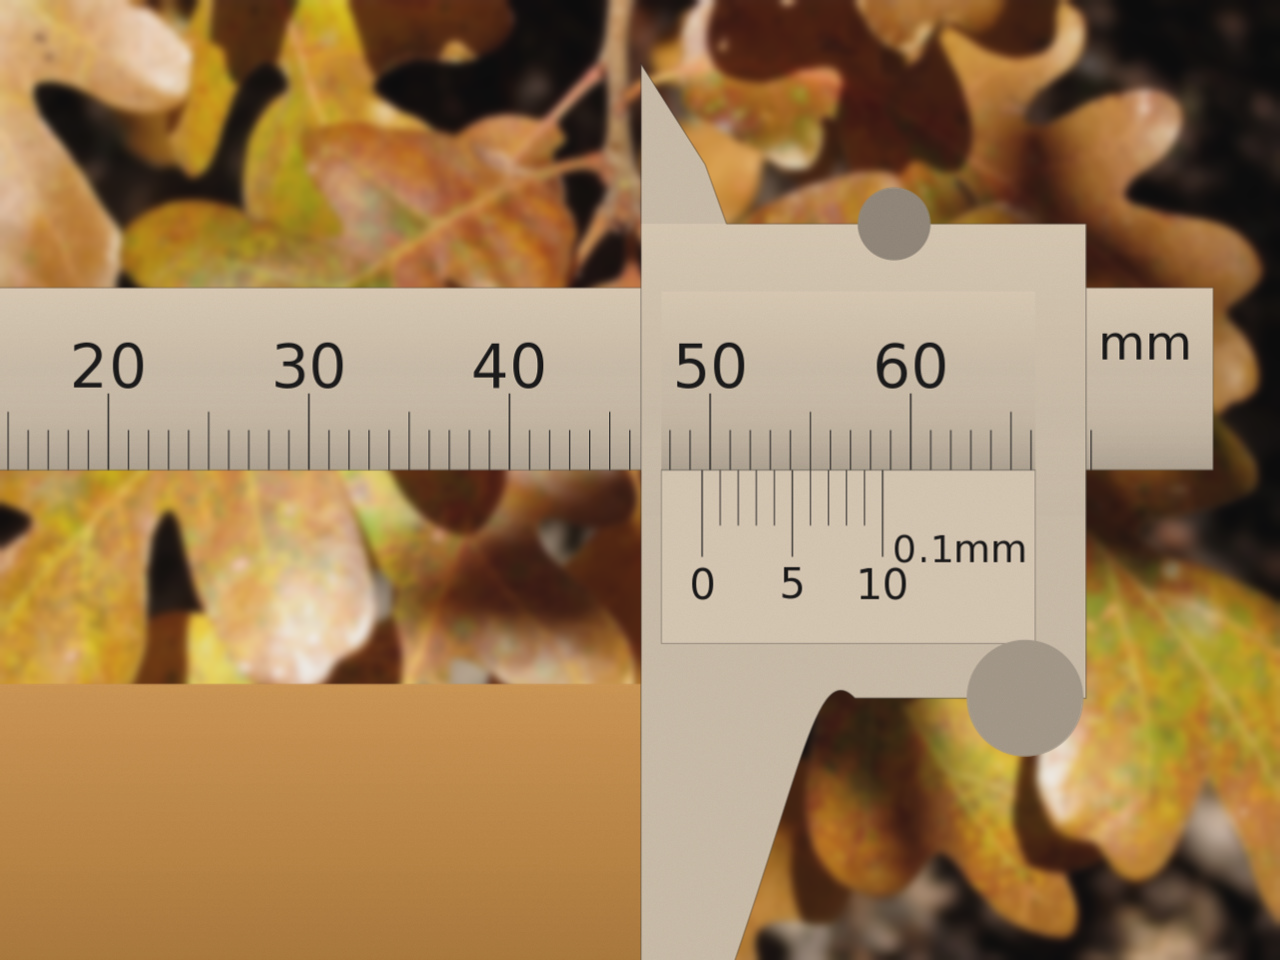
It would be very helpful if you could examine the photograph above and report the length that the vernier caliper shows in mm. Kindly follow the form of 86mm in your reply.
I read 49.6mm
